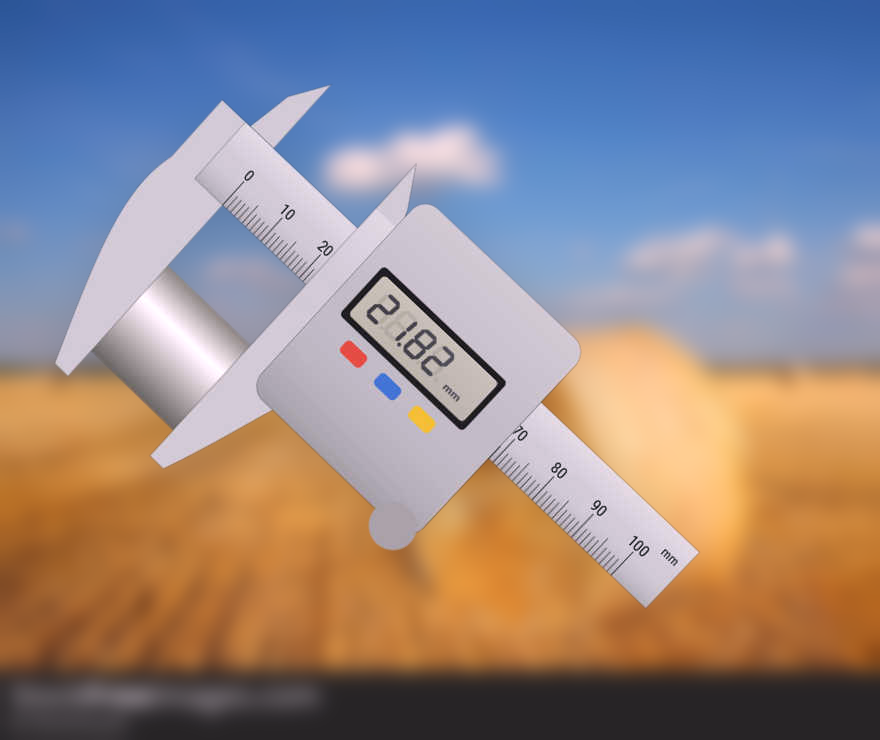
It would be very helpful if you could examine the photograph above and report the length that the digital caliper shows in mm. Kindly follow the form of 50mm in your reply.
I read 21.82mm
